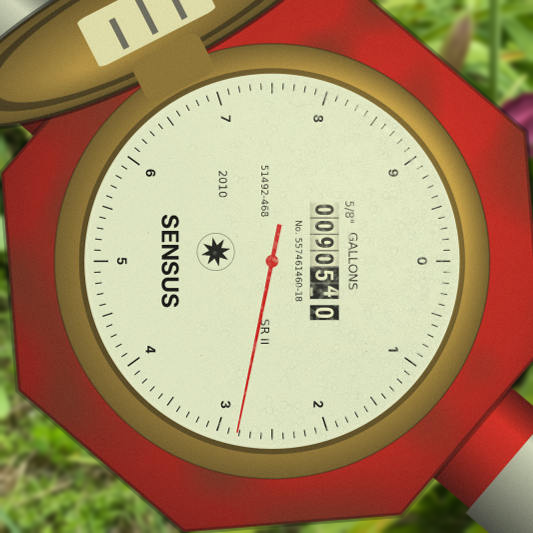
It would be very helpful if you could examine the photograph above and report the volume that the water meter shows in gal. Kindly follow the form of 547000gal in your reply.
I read 90542.8gal
